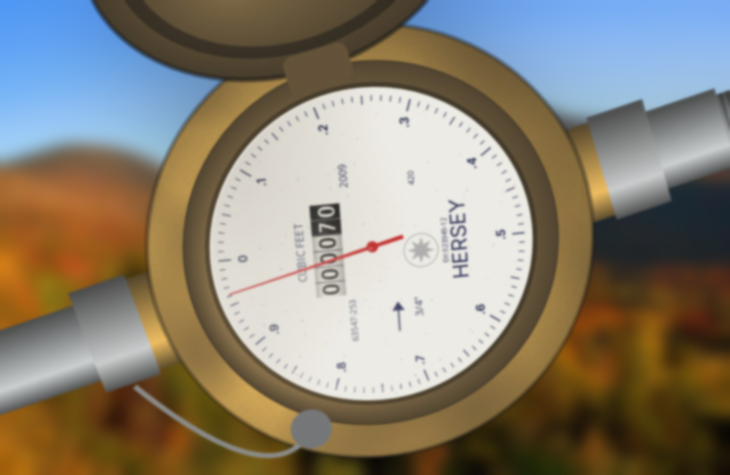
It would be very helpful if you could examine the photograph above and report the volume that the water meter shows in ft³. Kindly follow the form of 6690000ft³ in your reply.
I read 69.96ft³
